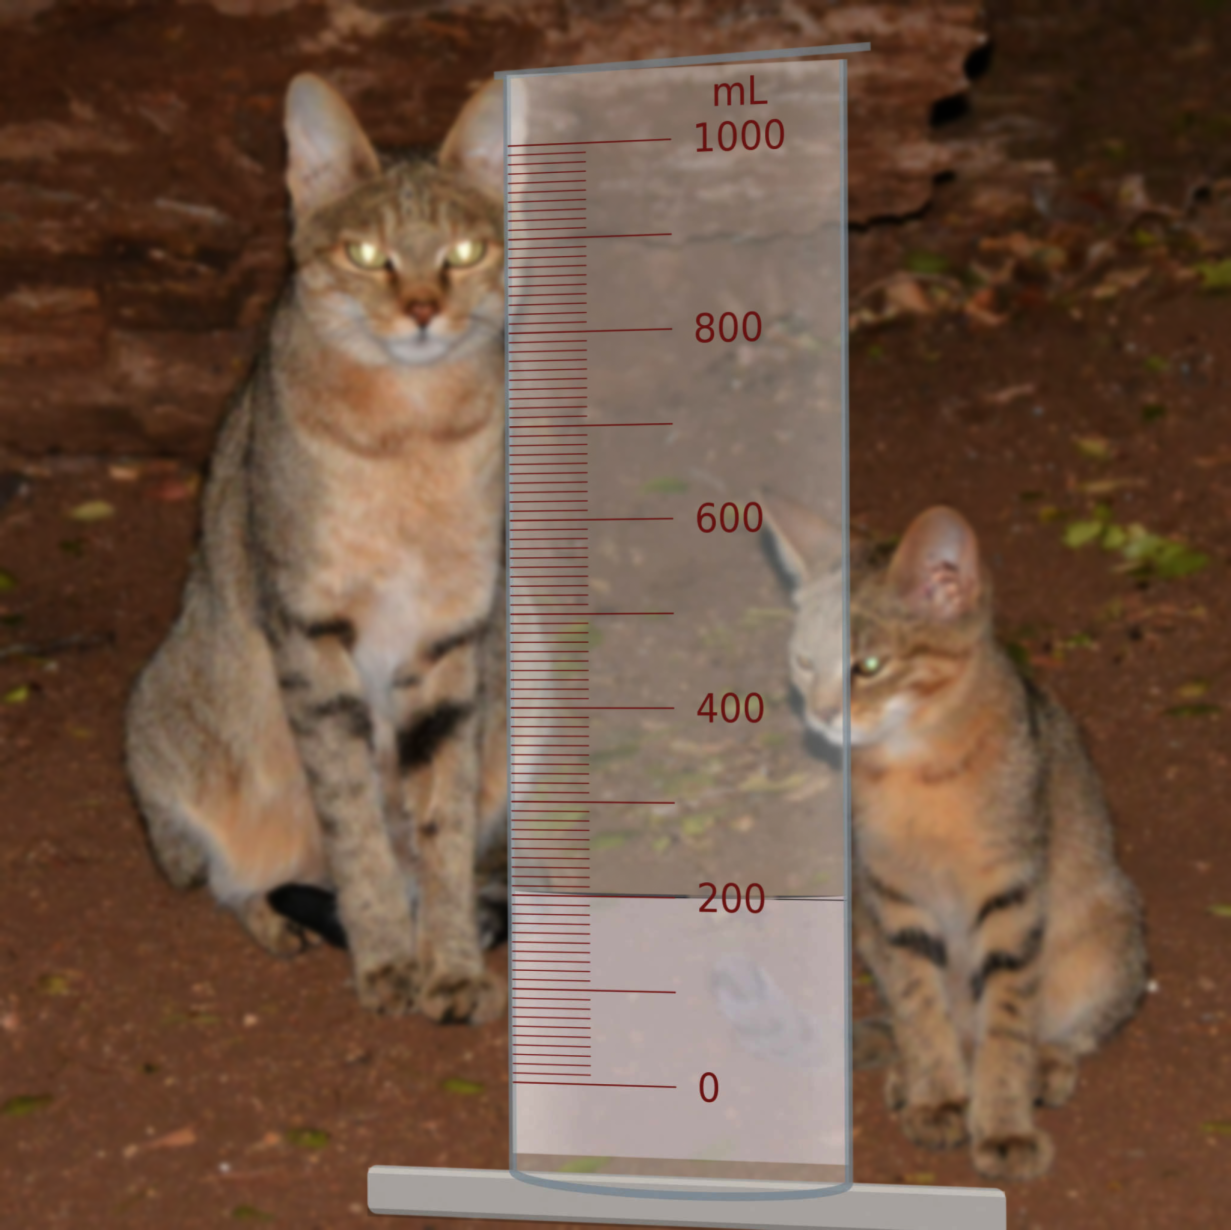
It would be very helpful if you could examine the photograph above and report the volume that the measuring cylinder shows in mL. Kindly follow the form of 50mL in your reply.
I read 200mL
